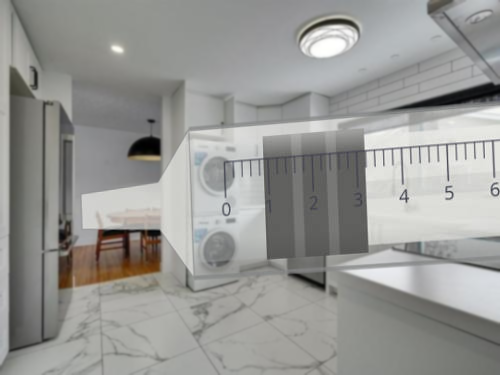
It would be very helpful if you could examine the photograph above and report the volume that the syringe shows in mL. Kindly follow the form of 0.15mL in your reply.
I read 0.9mL
